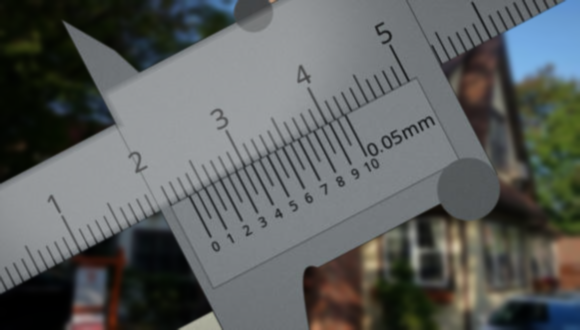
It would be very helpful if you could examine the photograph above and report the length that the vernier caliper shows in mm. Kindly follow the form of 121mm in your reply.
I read 23.2mm
